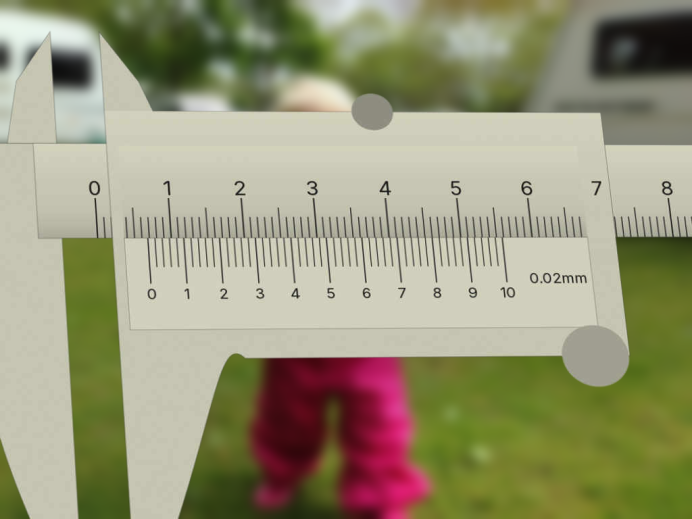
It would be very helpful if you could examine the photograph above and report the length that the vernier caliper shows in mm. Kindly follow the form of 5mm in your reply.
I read 6.8mm
